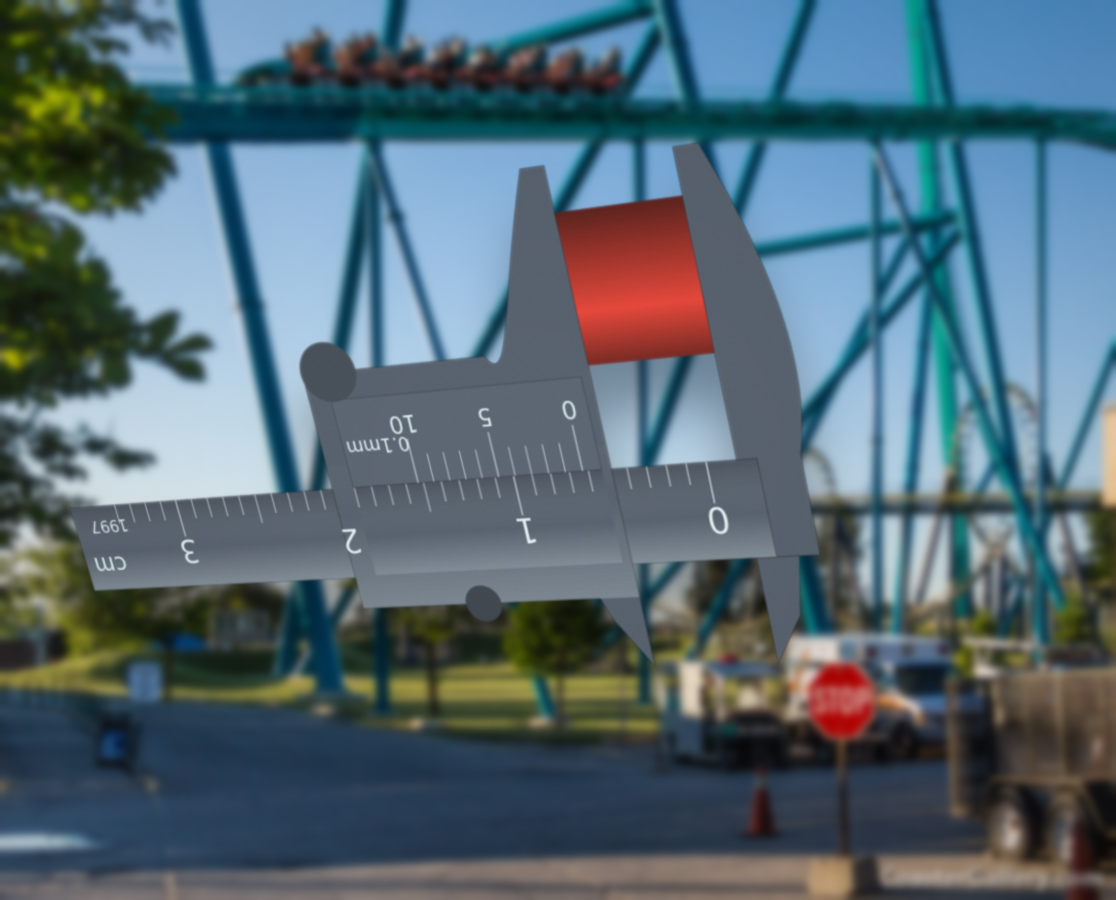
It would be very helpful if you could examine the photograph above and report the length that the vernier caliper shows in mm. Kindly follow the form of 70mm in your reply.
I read 6.3mm
